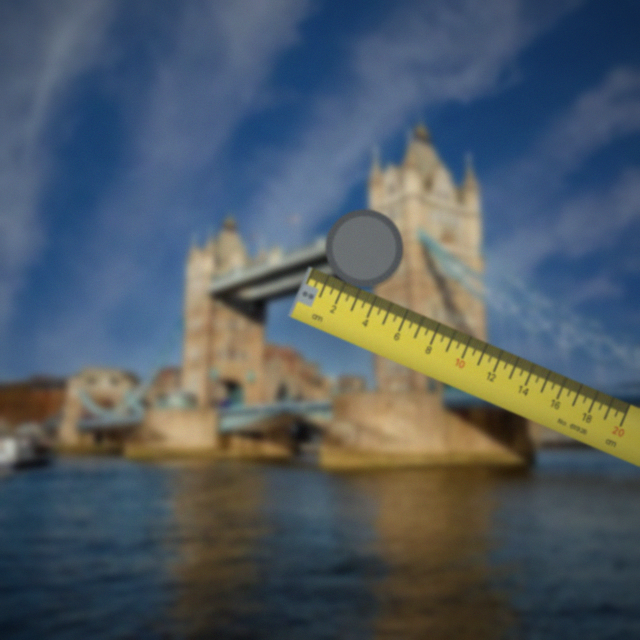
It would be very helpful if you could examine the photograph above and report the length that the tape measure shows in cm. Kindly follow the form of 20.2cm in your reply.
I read 4.5cm
